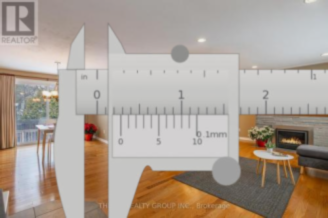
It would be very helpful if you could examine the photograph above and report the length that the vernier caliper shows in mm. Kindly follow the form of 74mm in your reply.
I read 2.8mm
